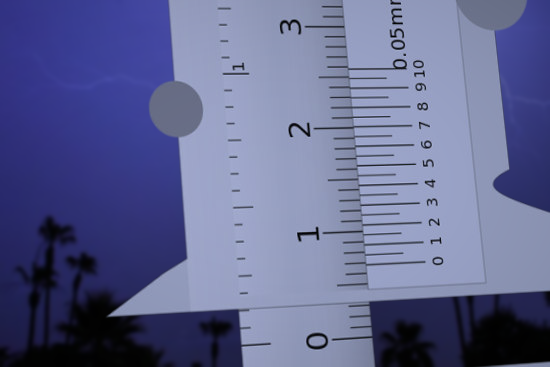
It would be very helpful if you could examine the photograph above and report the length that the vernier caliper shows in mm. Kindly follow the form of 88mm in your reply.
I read 6.8mm
